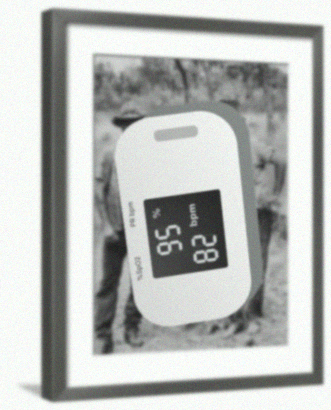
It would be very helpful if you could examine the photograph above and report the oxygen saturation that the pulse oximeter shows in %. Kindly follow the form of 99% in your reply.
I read 95%
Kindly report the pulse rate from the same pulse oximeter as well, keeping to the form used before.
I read 82bpm
